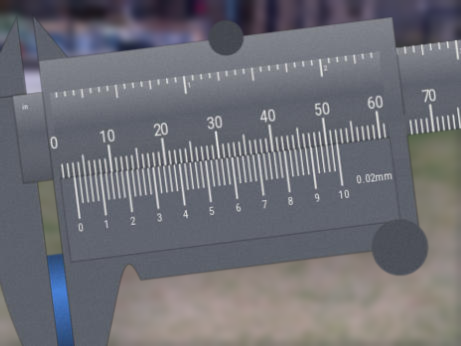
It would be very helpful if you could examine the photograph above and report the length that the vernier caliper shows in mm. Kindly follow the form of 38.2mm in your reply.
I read 3.0mm
